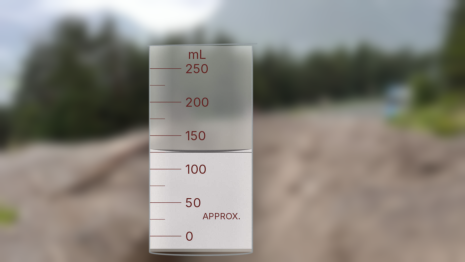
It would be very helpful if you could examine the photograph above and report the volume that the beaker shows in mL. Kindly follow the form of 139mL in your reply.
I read 125mL
